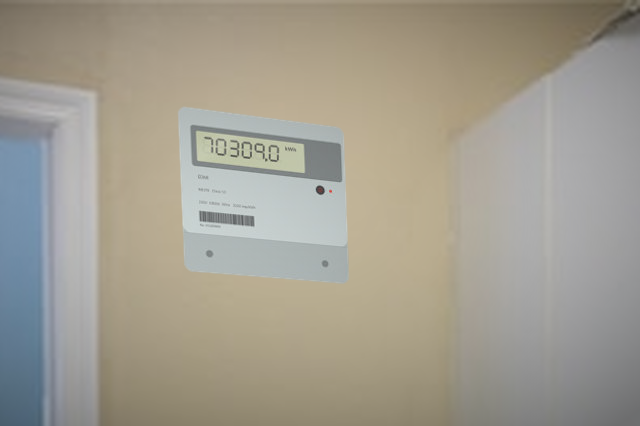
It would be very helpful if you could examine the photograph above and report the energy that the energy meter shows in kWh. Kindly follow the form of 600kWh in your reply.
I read 70309.0kWh
